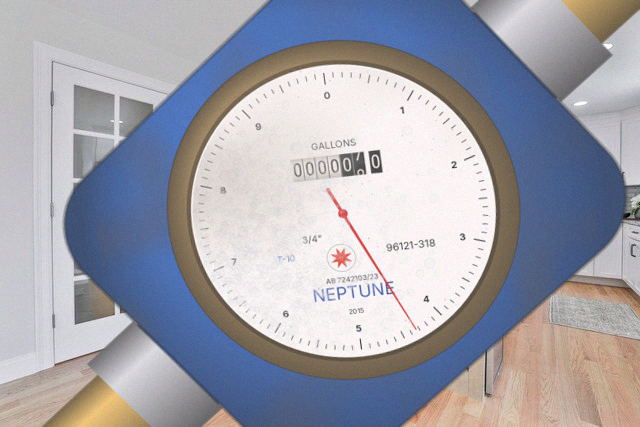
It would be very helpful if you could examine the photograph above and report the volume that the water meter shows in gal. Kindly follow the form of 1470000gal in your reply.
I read 74.3gal
